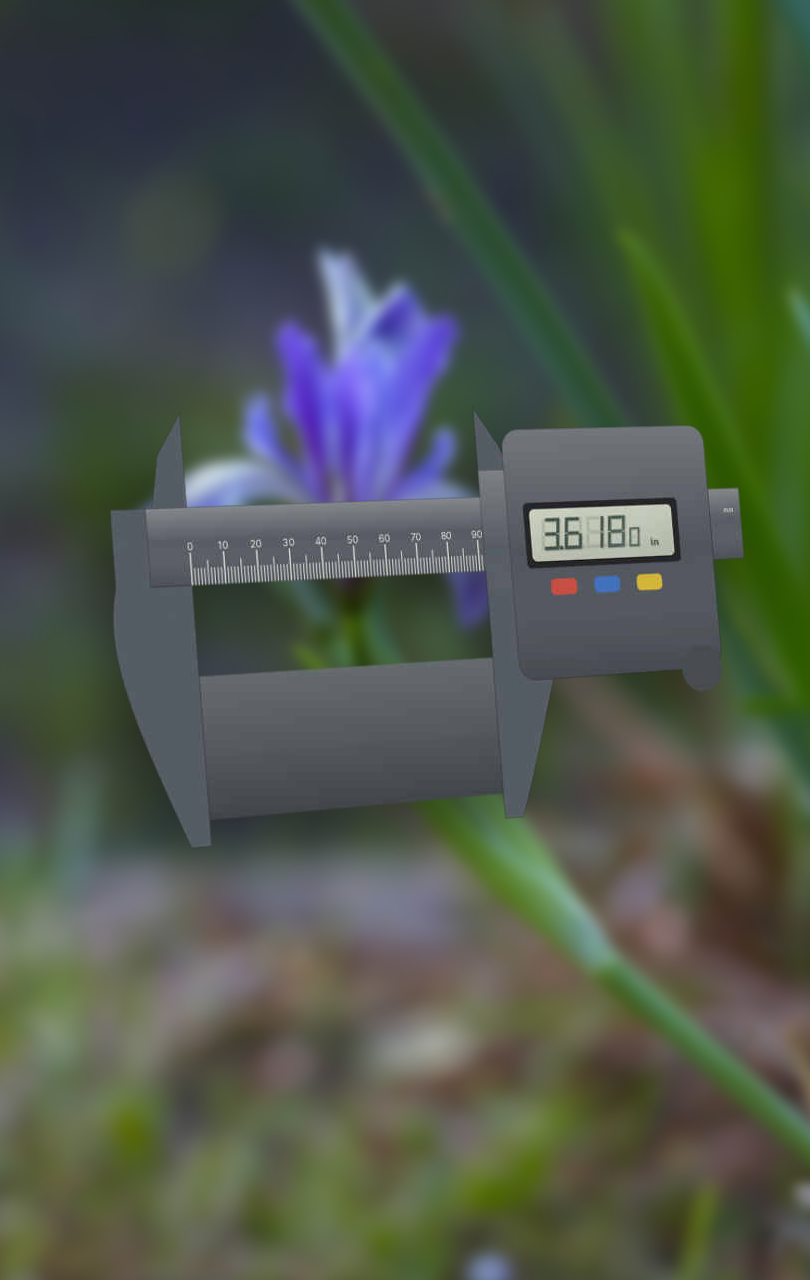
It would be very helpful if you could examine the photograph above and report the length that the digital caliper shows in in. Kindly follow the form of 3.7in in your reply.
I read 3.6180in
